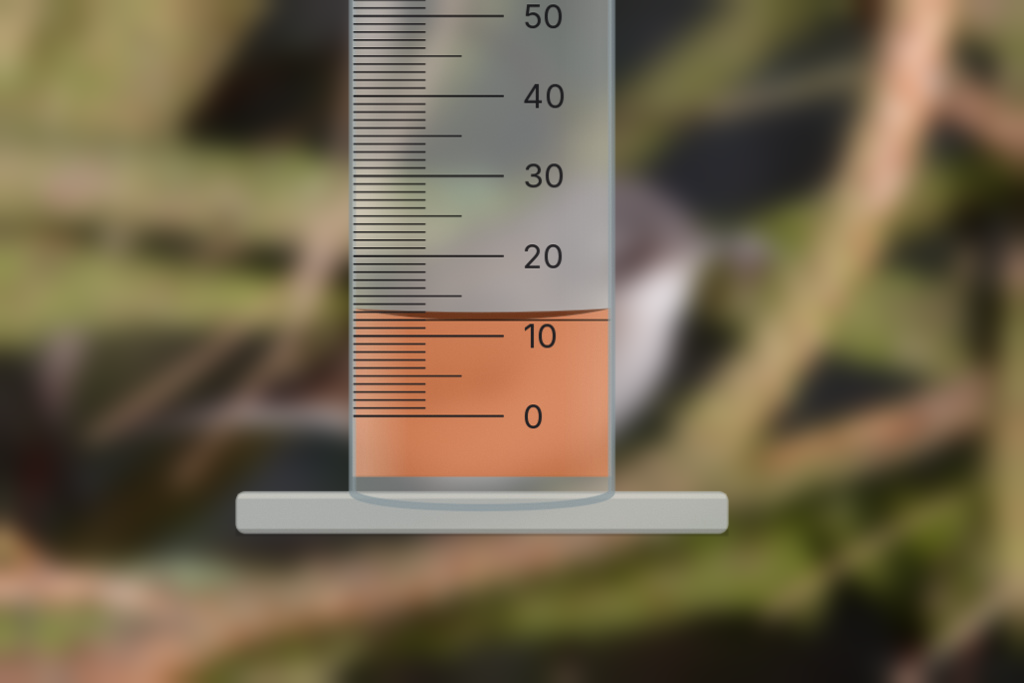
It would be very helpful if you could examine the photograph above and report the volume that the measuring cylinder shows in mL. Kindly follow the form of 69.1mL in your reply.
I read 12mL
